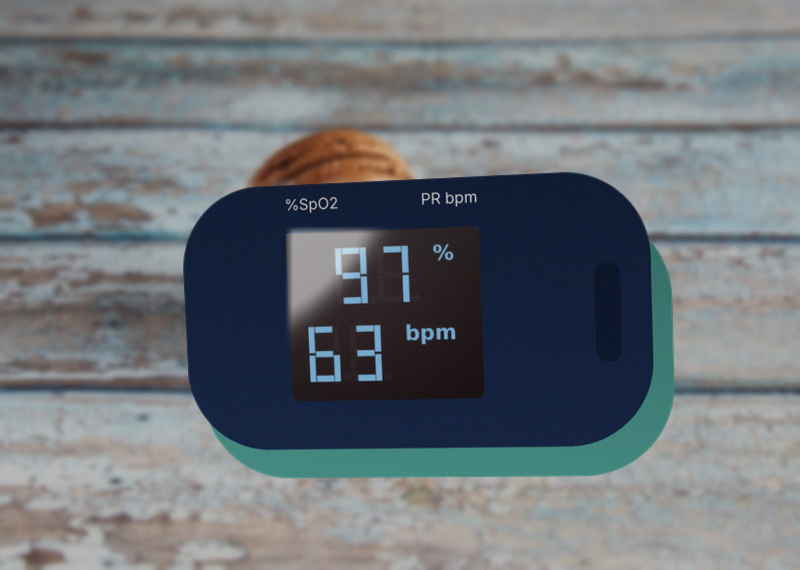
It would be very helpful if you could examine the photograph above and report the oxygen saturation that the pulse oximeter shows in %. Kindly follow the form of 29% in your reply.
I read 97%
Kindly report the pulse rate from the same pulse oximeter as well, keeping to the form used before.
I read 63bpm
